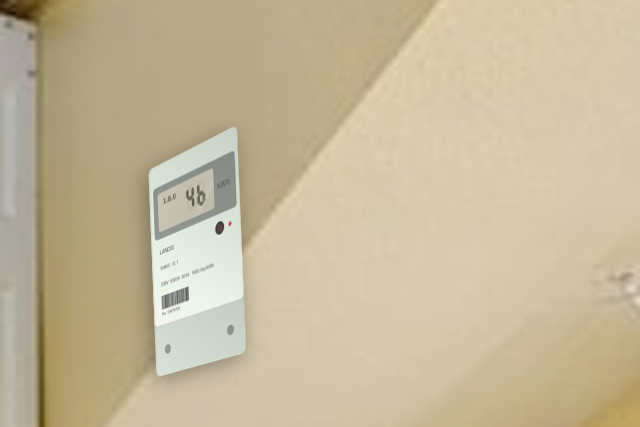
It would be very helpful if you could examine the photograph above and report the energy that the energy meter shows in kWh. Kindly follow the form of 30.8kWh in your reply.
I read 46kWh
